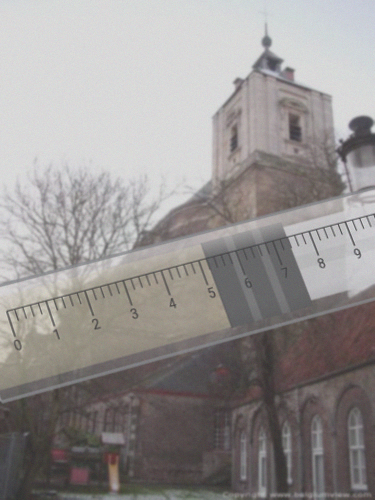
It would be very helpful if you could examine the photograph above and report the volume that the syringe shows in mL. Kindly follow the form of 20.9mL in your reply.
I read 5.2mL
